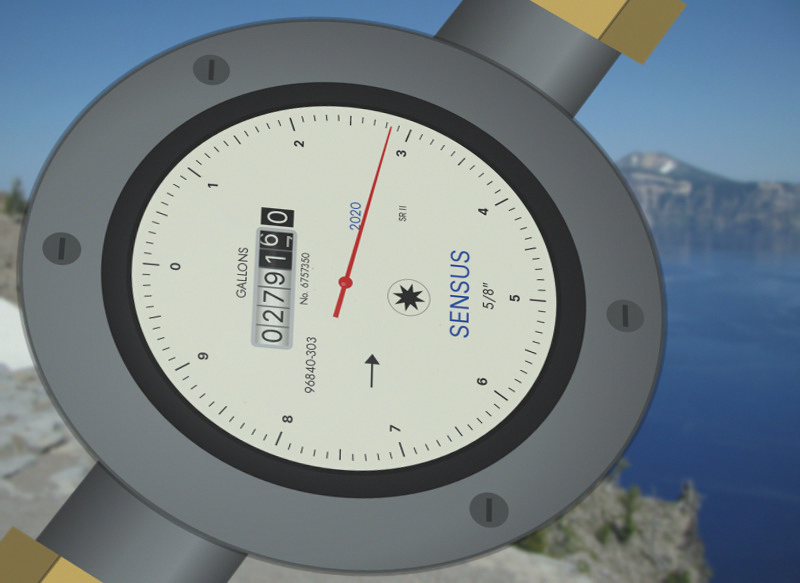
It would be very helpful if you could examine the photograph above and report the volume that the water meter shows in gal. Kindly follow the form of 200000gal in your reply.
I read 279162.8gal
